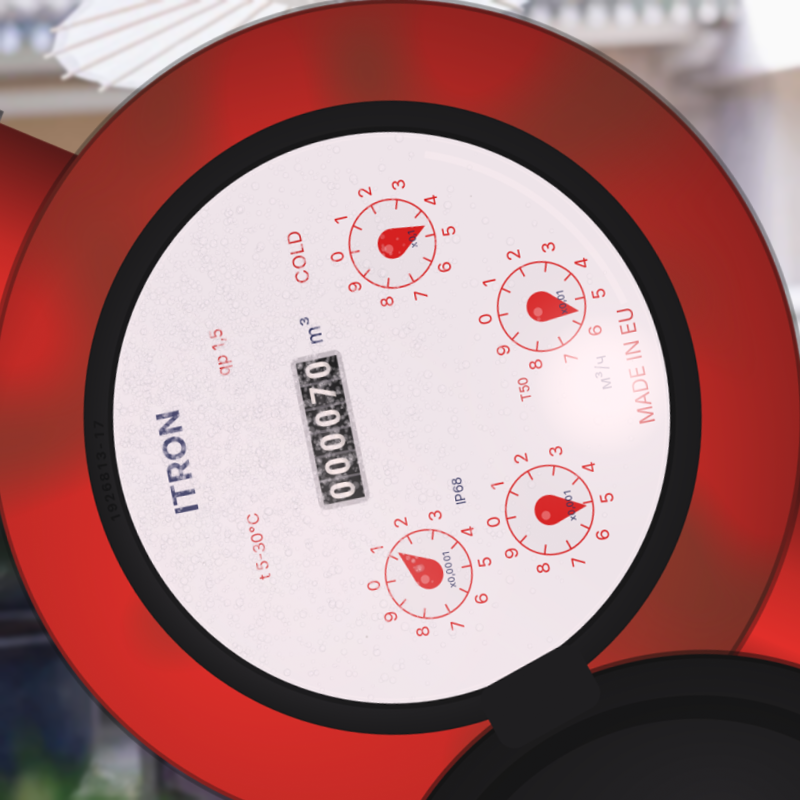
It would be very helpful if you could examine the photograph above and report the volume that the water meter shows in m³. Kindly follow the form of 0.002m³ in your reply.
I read 70.4551m³
